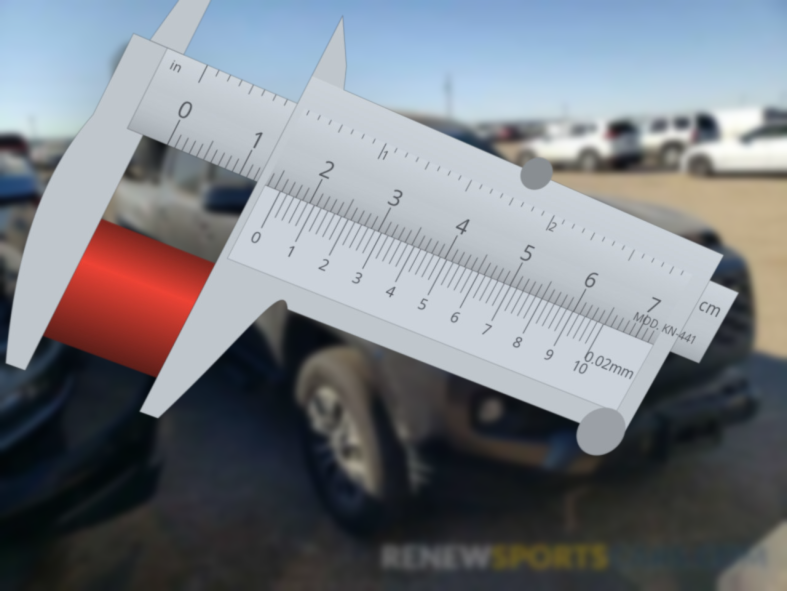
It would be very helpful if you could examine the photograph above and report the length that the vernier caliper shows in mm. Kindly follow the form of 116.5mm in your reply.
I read 15.8mm
